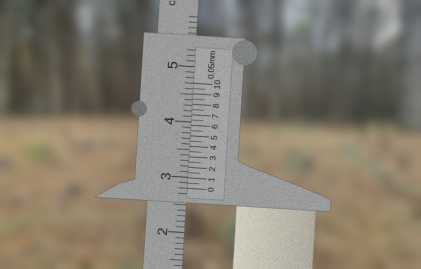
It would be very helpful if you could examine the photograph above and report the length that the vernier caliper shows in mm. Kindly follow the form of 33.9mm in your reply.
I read 28.0mm
